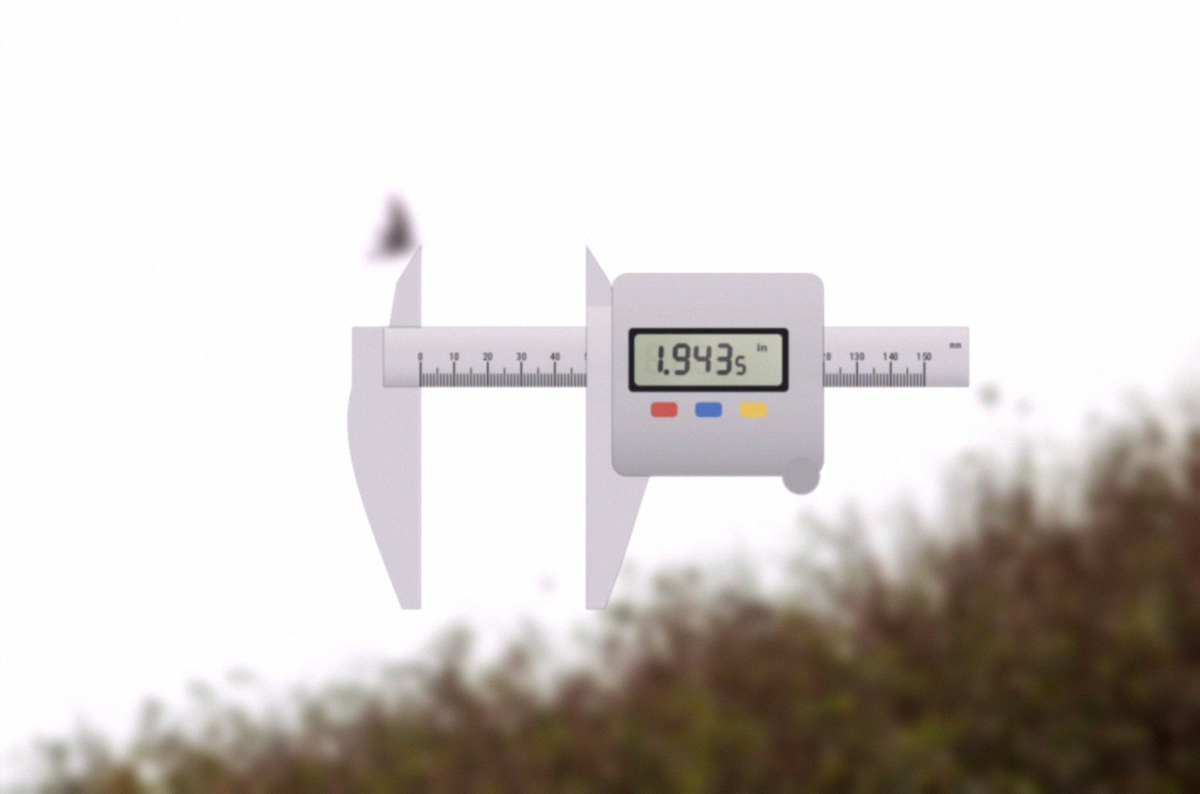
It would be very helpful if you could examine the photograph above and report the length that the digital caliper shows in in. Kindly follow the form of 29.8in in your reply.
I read 1.9435in
